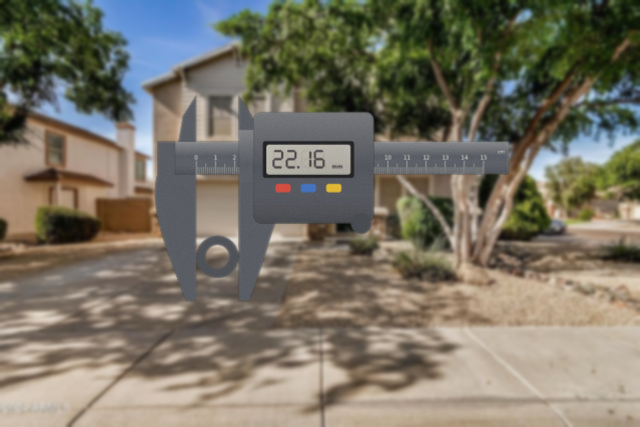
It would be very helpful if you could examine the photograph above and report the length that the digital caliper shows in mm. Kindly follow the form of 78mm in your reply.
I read 22.16mm
